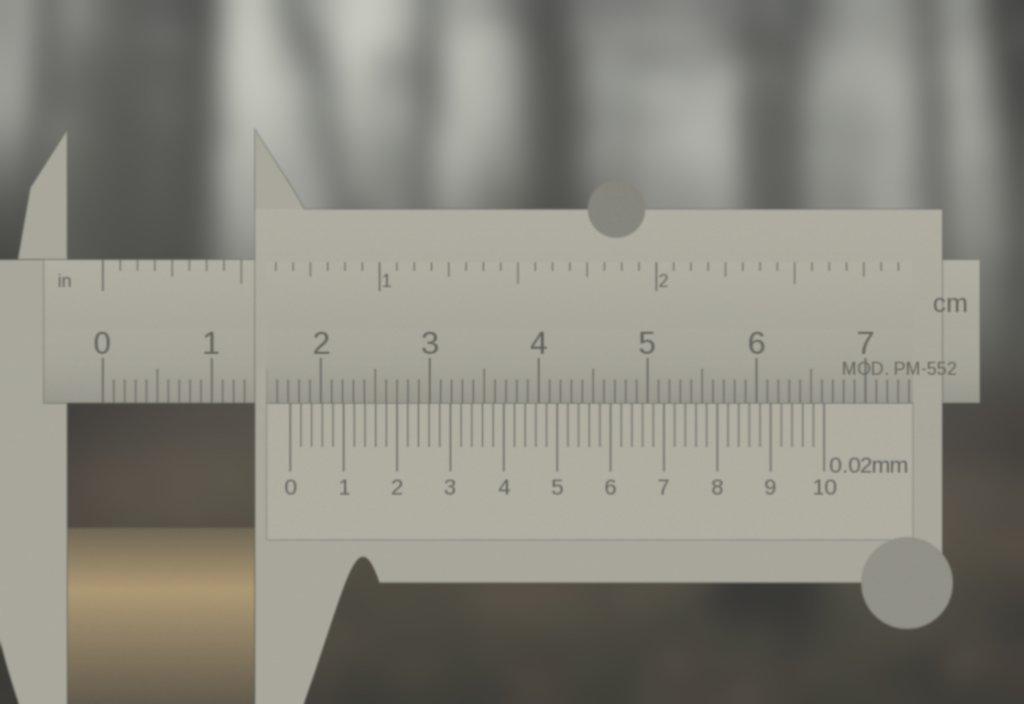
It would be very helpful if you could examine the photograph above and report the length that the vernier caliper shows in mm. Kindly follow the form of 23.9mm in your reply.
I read 17.2mm
